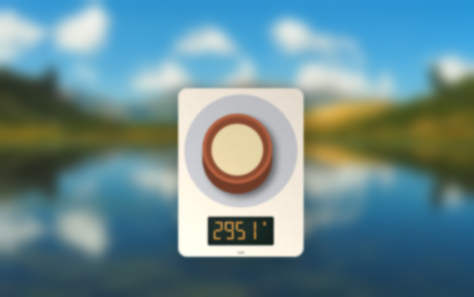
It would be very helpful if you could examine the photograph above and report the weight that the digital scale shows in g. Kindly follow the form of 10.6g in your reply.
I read 2951g
